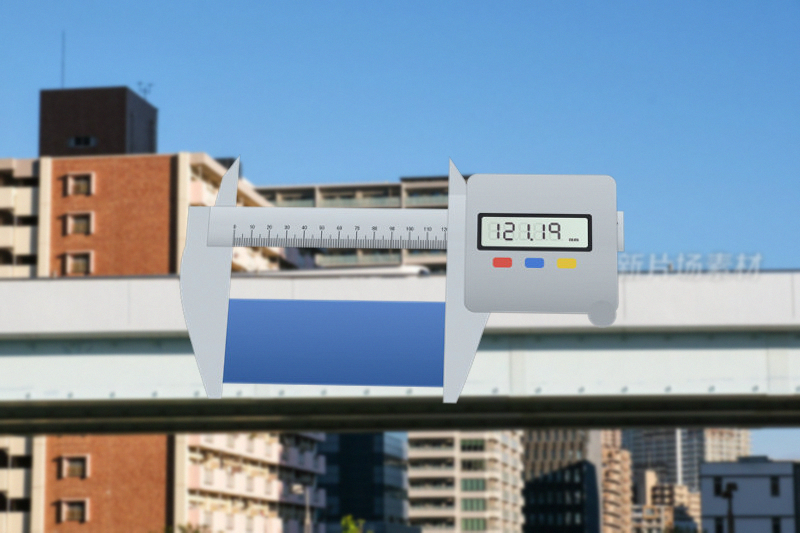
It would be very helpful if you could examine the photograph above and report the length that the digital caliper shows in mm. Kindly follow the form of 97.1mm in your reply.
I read 121.19mm
